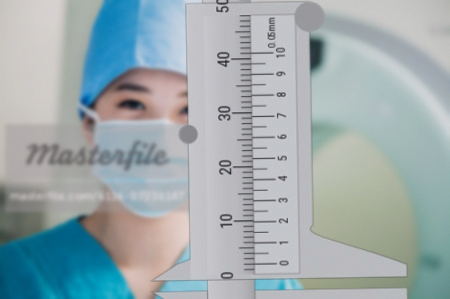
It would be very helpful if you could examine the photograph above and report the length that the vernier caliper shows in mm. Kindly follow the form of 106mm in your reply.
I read 2.0mm
